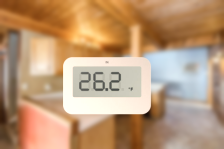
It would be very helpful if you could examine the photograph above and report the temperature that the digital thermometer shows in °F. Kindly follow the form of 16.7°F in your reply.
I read 26.2°F
